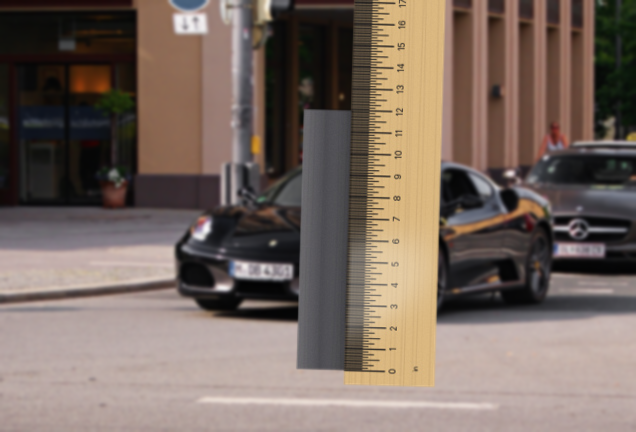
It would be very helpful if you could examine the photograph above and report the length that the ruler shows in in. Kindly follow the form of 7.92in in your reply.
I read 12in
